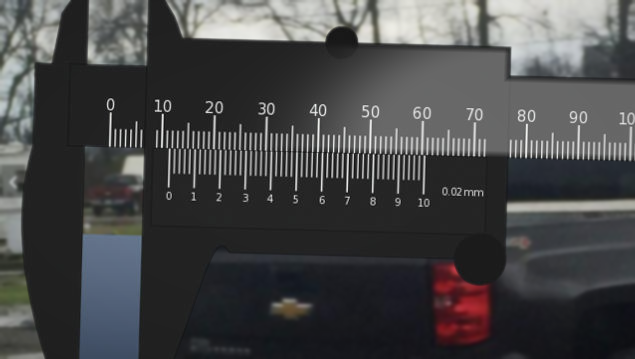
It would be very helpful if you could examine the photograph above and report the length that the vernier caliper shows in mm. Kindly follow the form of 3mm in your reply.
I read 11.5mm
